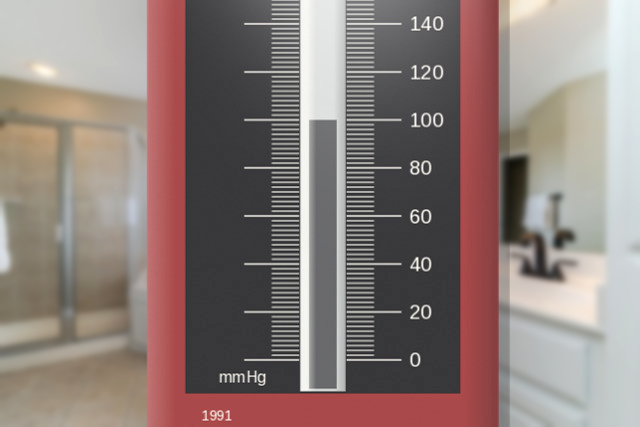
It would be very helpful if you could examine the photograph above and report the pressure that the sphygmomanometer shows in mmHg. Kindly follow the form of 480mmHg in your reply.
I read 100mmHg
